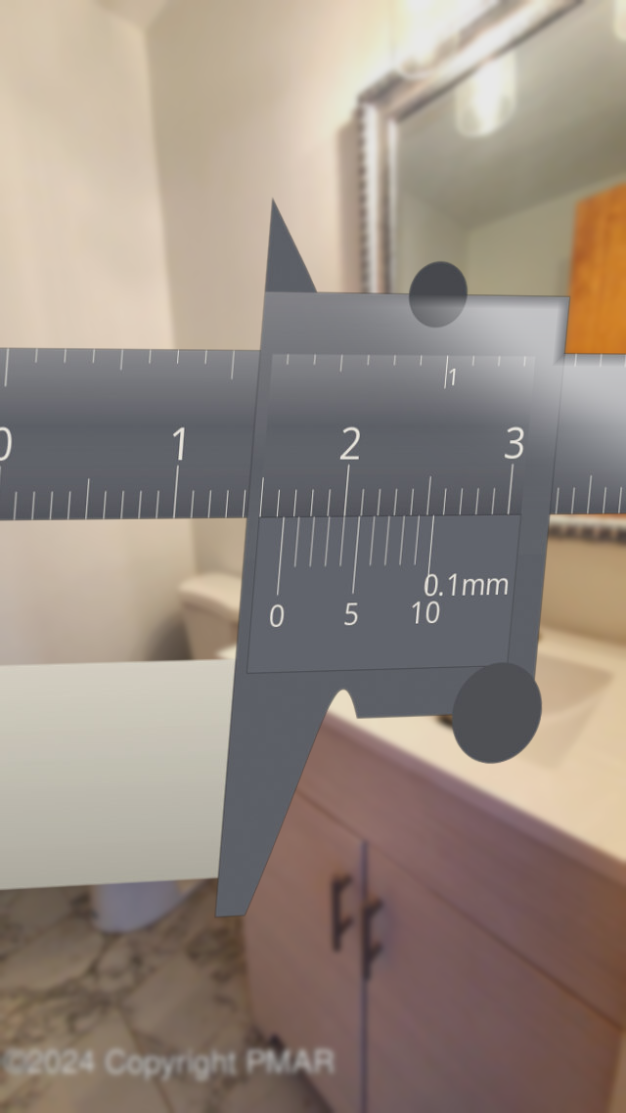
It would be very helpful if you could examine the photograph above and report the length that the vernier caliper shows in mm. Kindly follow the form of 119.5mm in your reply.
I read 16.4mm
